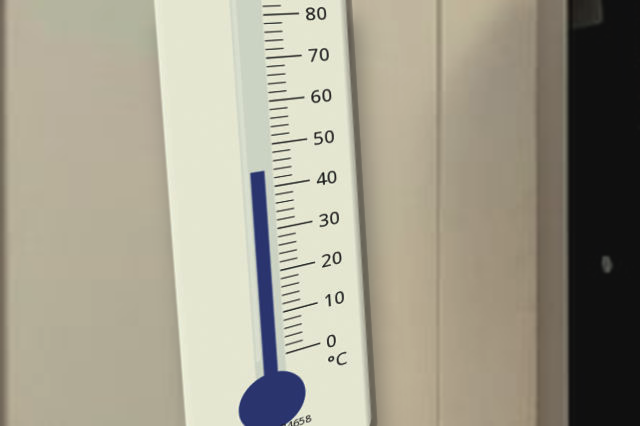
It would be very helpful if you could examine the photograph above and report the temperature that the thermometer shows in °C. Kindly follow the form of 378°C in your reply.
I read 44°C
